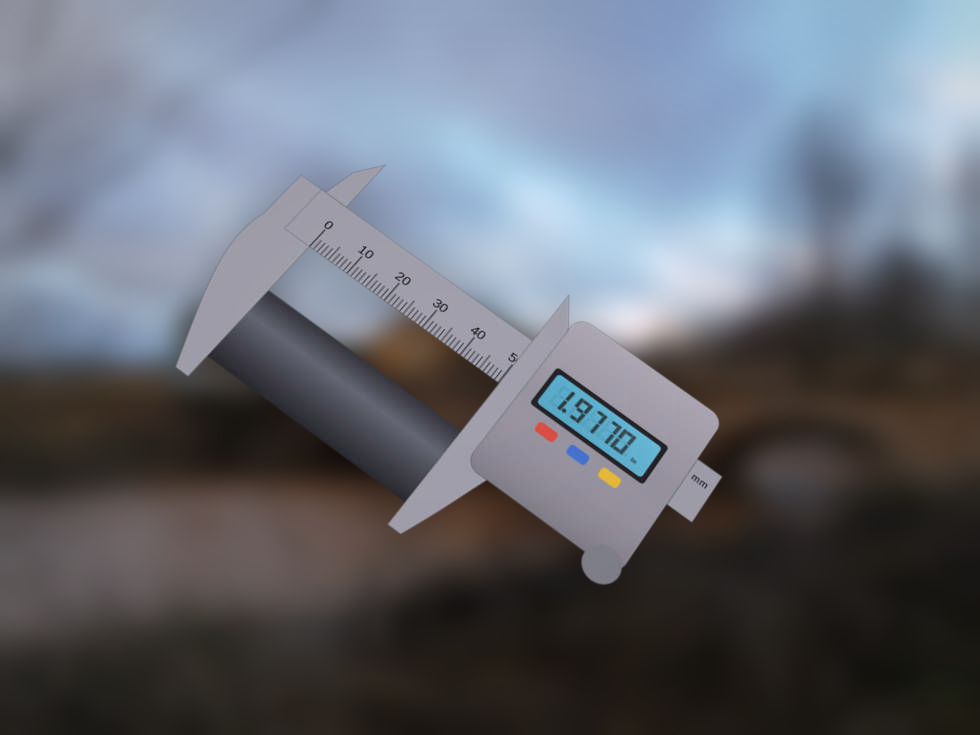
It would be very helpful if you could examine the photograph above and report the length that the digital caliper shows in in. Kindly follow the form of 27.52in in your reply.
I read 1.9770in
